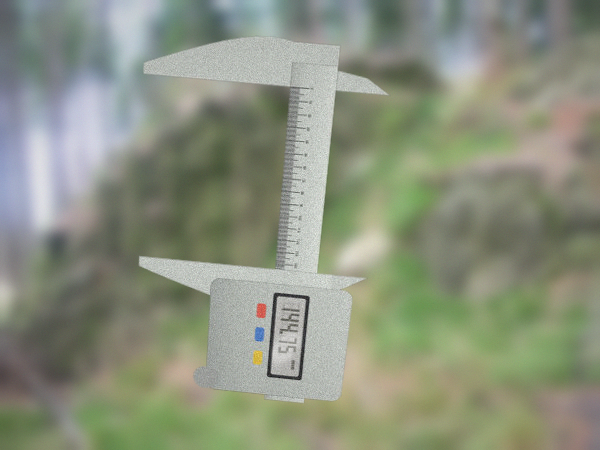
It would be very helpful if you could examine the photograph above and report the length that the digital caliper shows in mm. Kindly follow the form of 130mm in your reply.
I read 144.75mm
